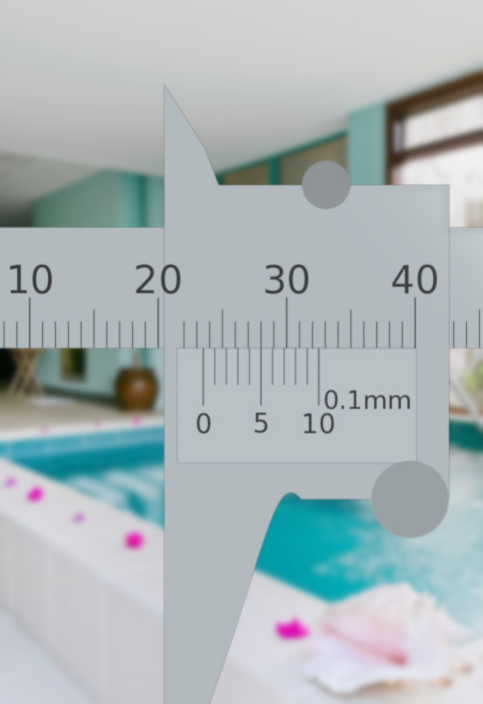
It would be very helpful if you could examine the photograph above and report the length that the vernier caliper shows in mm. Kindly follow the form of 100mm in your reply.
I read 23.5mm
